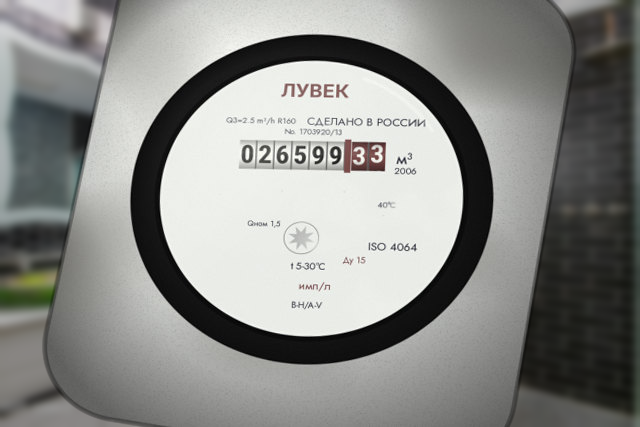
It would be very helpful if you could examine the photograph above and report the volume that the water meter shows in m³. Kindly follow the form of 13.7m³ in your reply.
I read 26599.33m³
